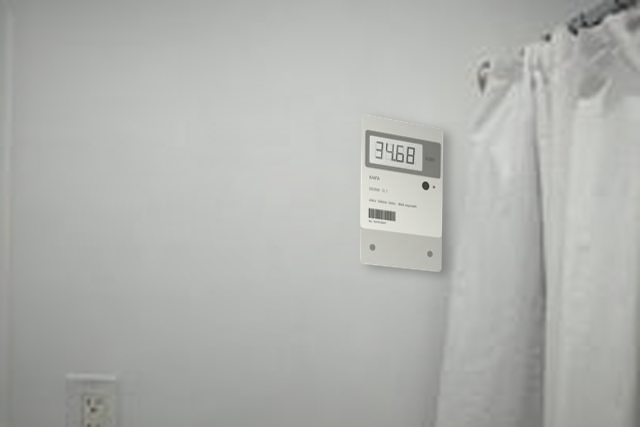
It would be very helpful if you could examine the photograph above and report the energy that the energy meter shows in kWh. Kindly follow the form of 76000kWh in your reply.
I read 34.68kWh
